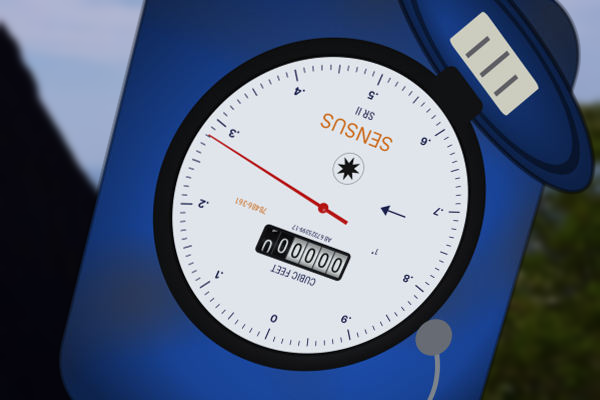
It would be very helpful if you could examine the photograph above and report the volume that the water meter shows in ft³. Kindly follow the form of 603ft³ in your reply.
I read 0.28ft³
